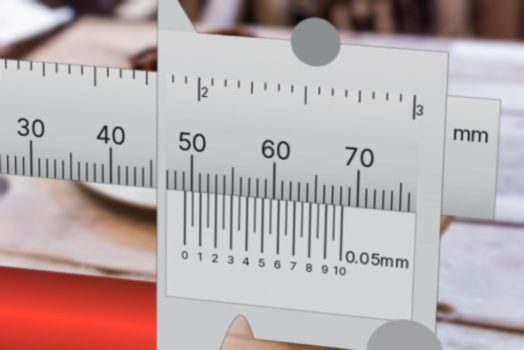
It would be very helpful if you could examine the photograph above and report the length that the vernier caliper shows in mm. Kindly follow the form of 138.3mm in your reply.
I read 49.2mm
